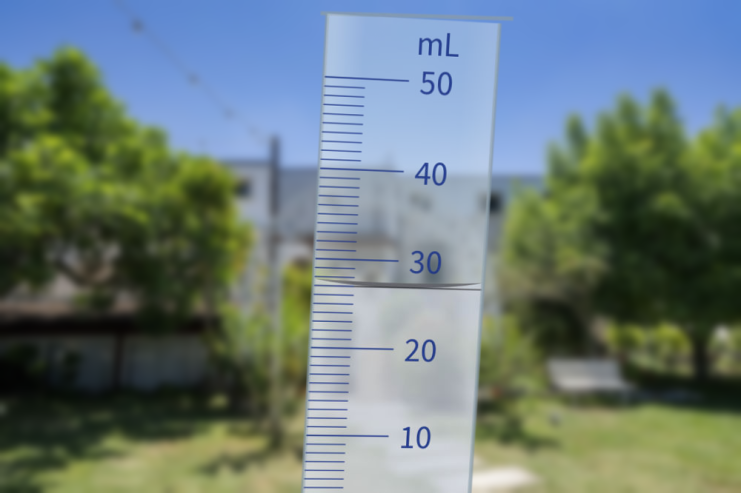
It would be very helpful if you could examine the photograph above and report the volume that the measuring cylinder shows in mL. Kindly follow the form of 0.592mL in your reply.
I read 27mL
